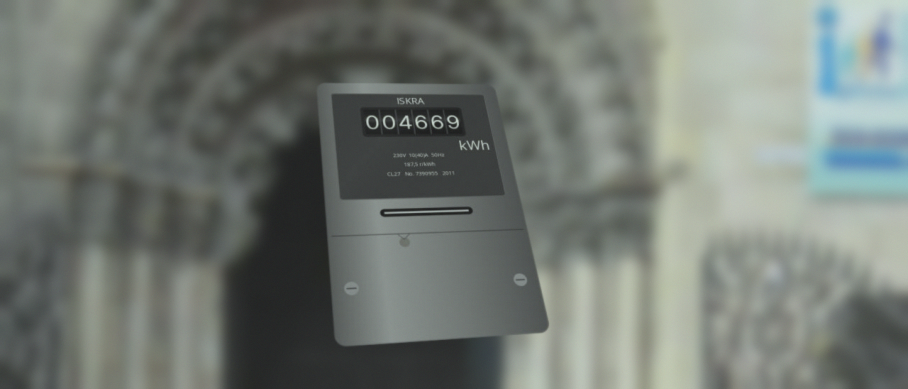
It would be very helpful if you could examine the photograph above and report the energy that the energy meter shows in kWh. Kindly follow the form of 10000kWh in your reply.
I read 4669kWh
